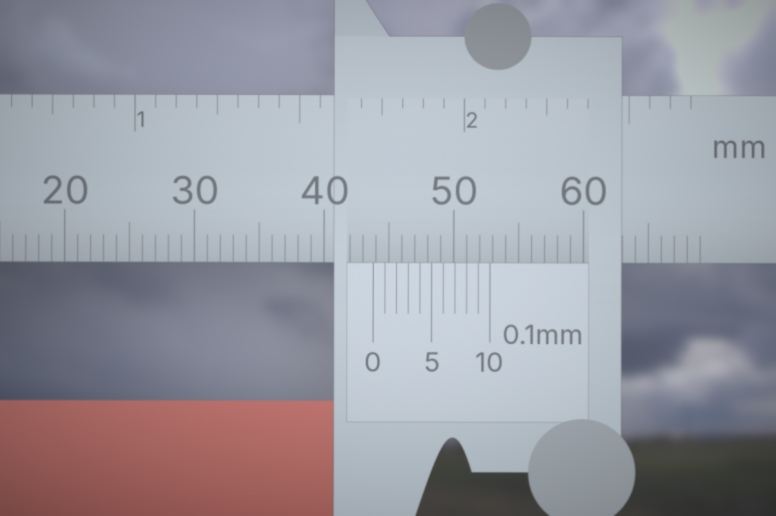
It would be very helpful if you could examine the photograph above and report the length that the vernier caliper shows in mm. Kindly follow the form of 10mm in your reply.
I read 43.8mm
